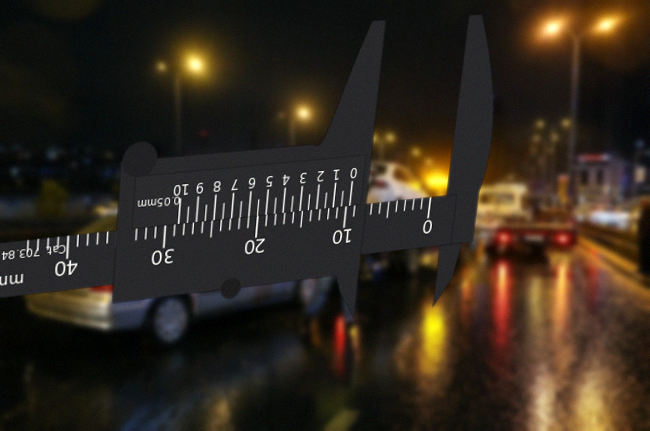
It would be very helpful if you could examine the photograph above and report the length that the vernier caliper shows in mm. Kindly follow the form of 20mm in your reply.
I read 9.6mm
